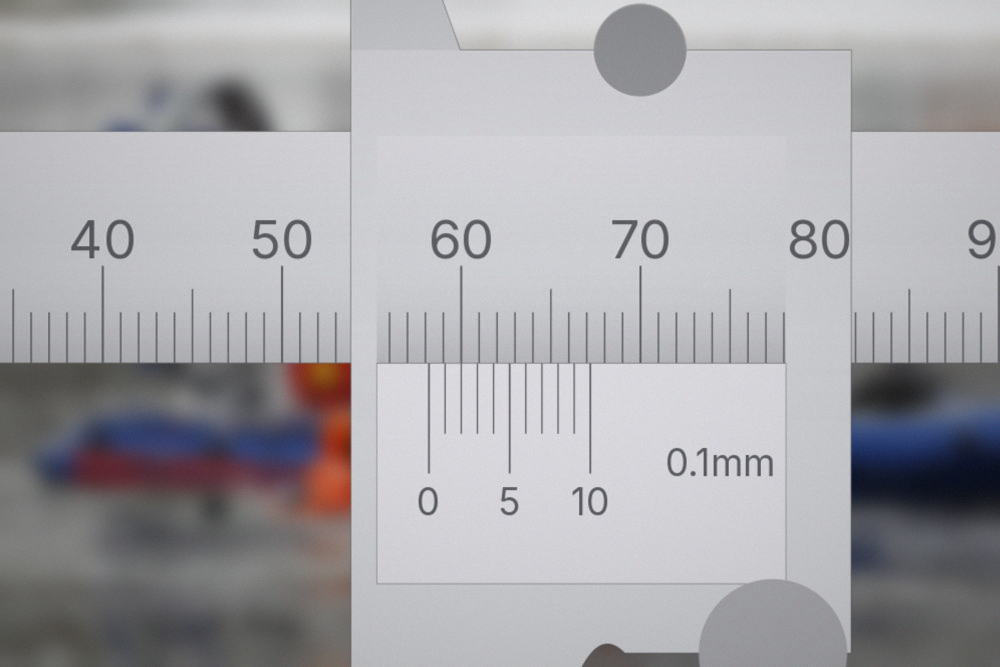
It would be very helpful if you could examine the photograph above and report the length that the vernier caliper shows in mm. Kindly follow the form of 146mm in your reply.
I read 58.2mm
